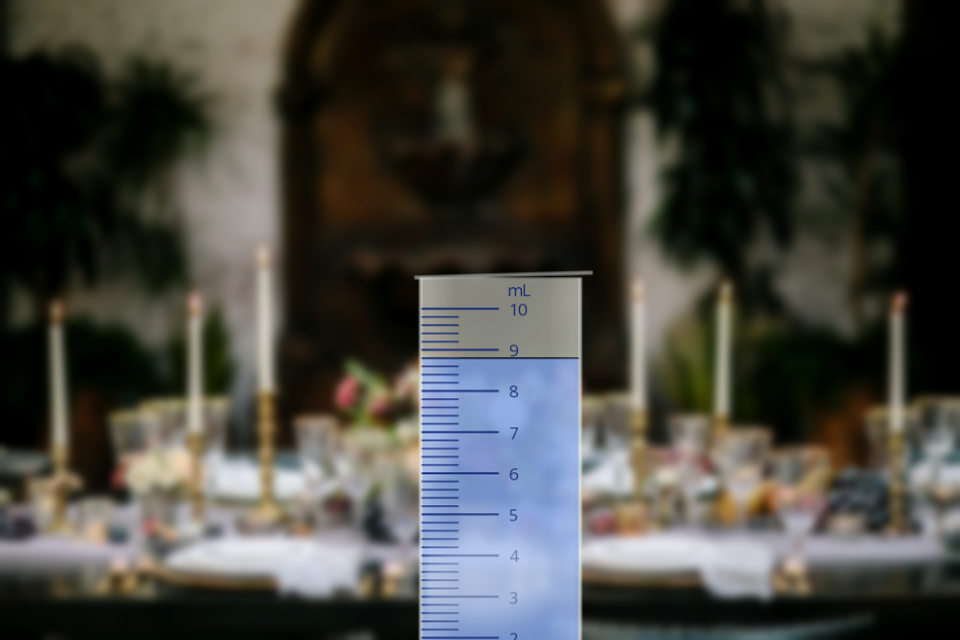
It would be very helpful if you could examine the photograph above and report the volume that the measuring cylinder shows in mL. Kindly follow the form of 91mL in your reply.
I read 8.8mL
